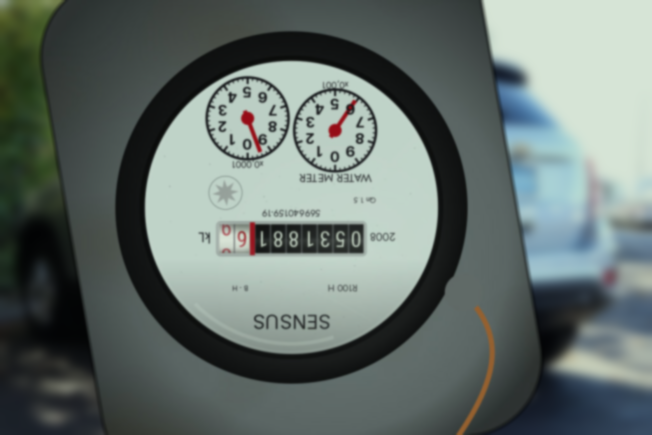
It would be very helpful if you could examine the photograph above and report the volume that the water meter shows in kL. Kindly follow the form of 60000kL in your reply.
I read 531881.6859kL
